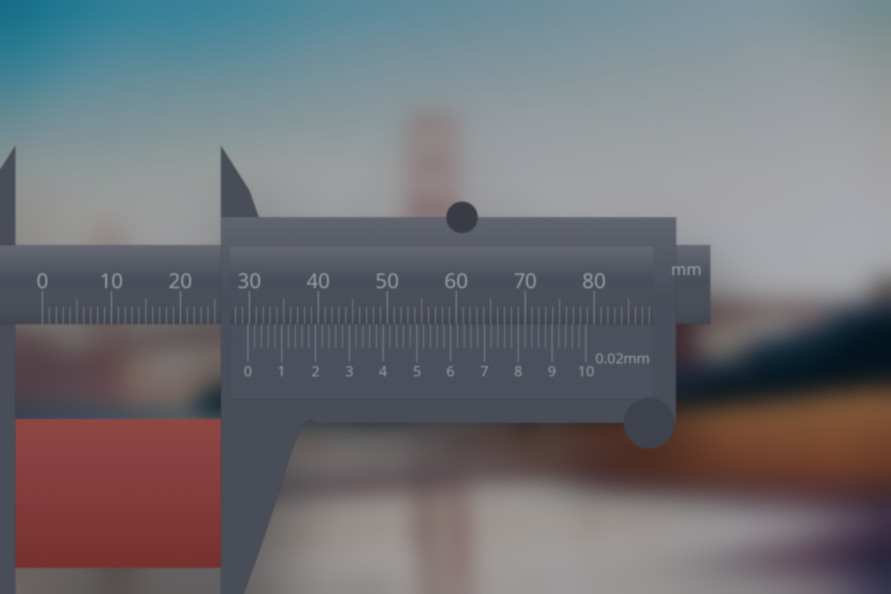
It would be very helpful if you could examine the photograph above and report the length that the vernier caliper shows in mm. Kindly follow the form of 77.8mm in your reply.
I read 29.8mm
